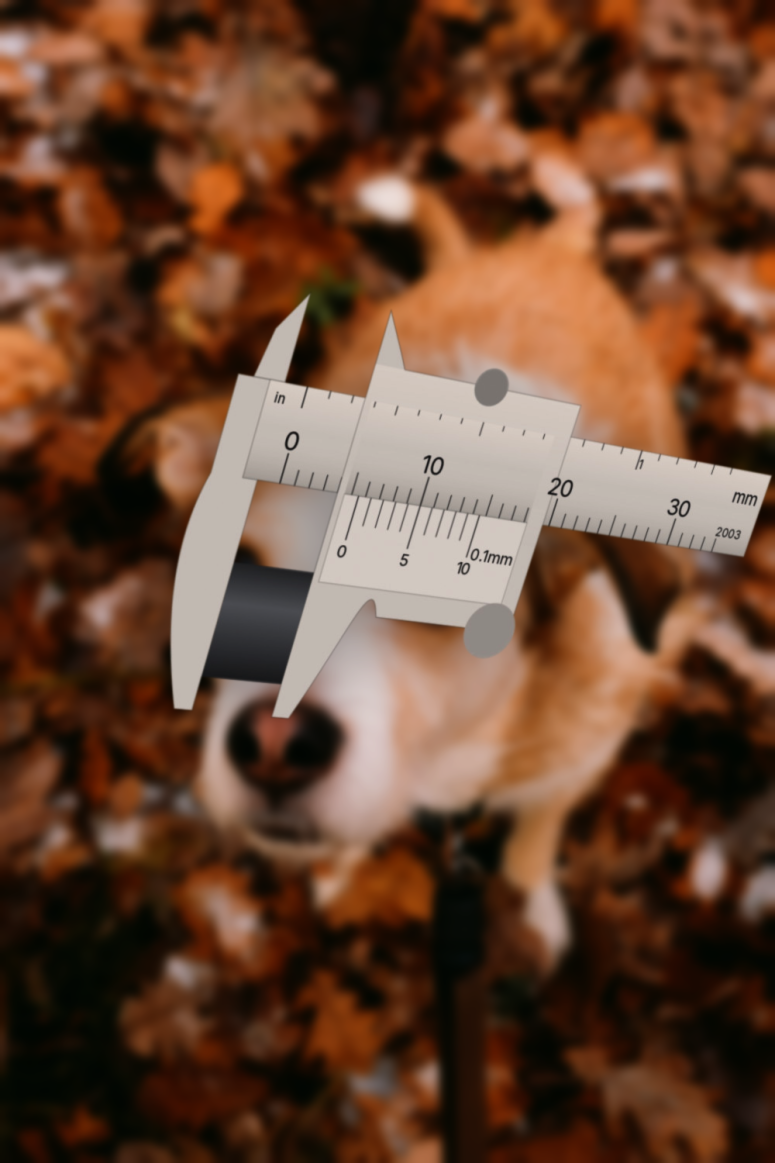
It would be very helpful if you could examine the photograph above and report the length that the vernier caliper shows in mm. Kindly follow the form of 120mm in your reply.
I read 5.5mm
